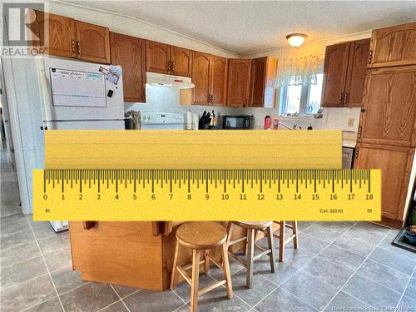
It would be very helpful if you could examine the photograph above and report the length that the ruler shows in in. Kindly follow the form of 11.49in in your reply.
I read 16.5in
